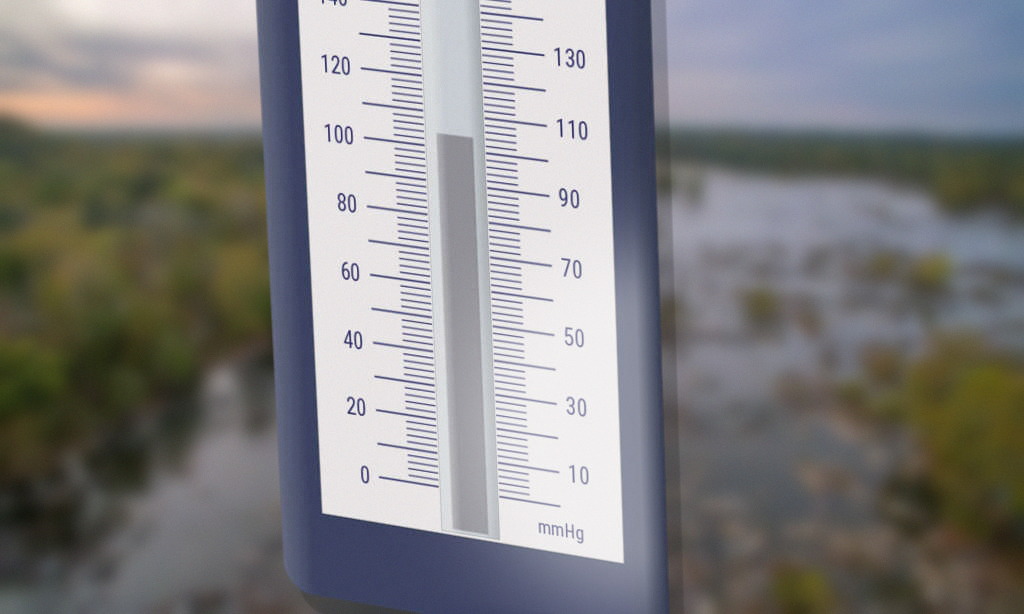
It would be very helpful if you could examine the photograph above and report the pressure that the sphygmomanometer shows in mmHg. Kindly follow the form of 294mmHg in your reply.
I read 104mmHg
